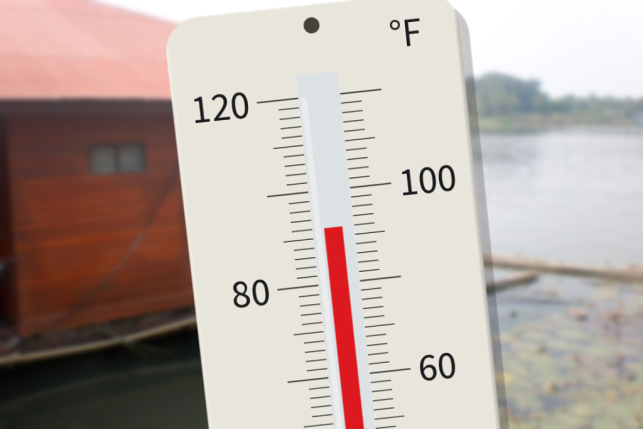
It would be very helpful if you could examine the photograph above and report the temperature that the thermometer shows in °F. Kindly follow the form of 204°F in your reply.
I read 92°F
